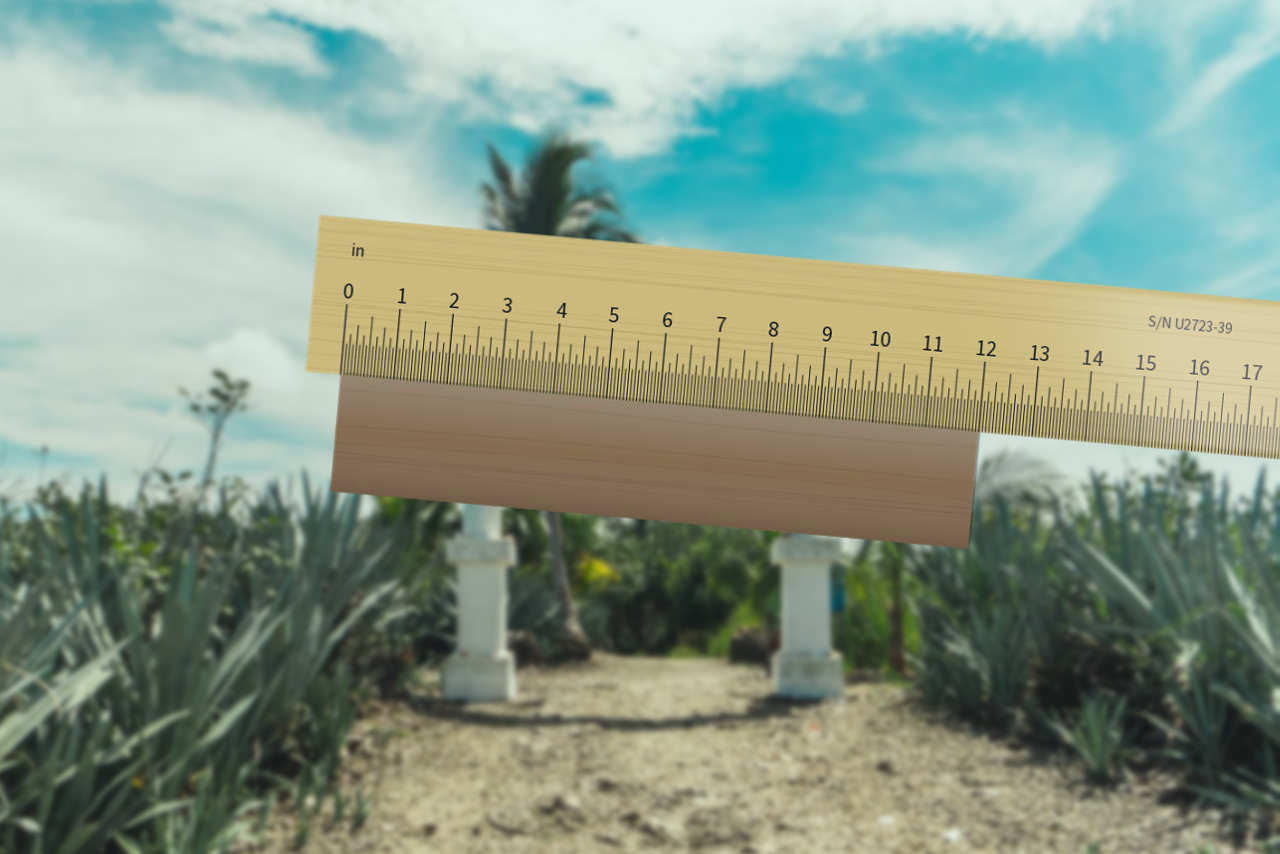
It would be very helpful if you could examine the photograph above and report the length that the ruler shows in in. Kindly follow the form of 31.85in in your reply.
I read 12in
